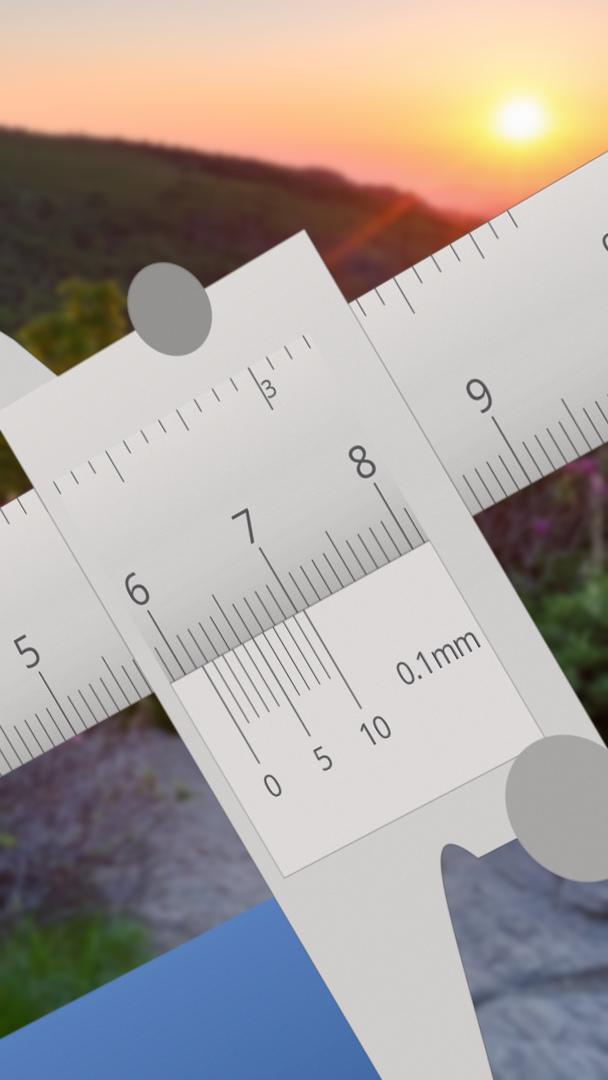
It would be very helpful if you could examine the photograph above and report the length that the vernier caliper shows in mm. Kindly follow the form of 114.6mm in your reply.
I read 61.5mm
